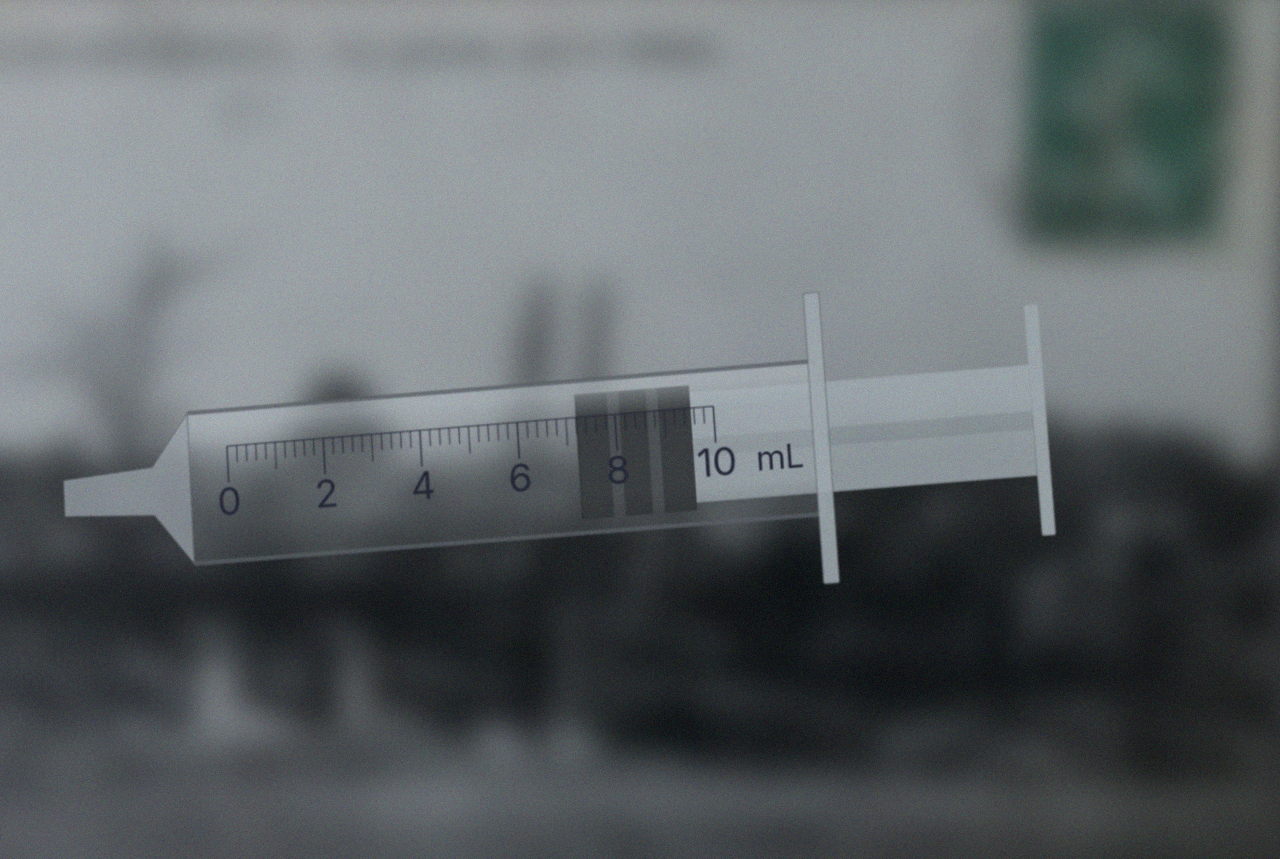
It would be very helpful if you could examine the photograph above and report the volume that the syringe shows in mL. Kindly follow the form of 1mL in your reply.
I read 7.2mL
